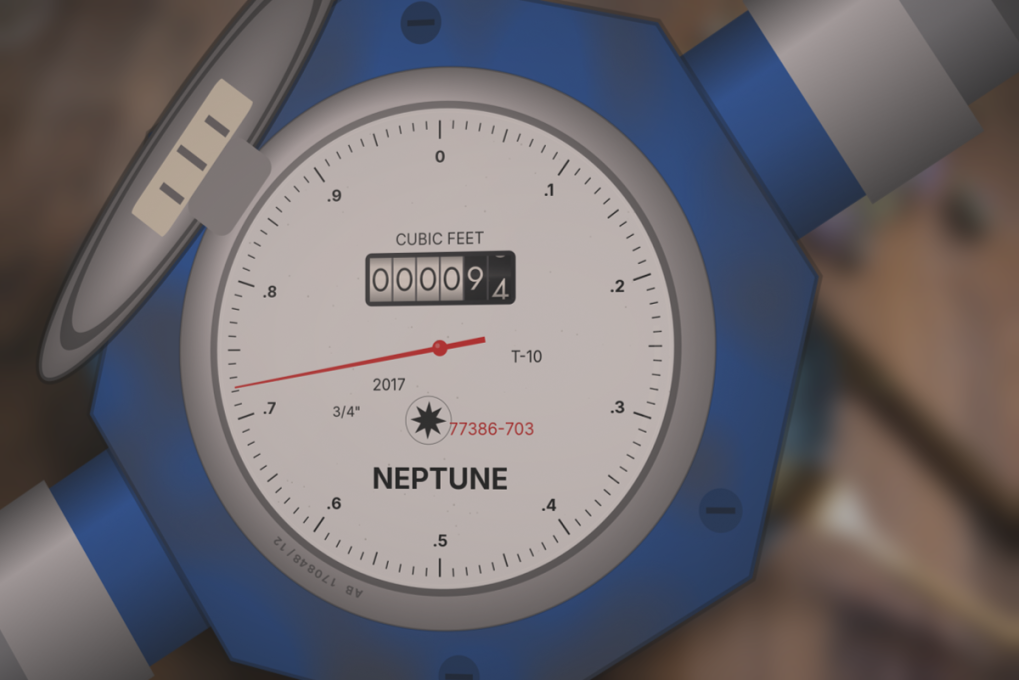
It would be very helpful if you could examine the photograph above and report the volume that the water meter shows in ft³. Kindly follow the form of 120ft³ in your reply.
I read 93.72ft³
